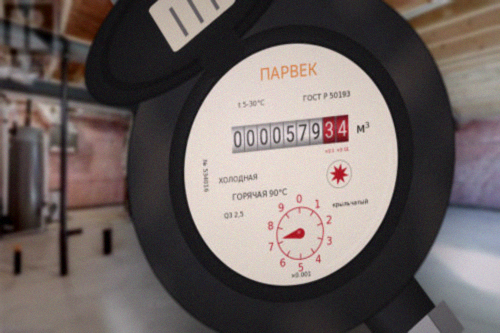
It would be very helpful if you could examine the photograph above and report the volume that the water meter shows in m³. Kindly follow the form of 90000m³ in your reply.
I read 579.347m³
